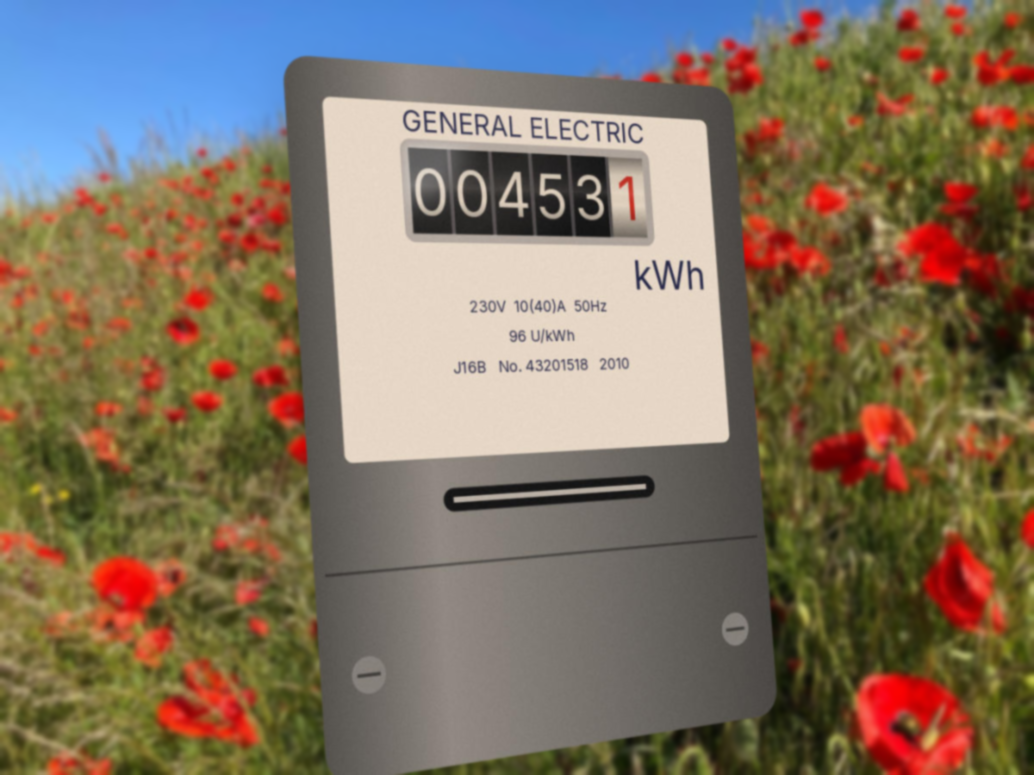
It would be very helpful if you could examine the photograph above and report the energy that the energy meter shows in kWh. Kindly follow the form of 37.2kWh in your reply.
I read 453.1kWh
